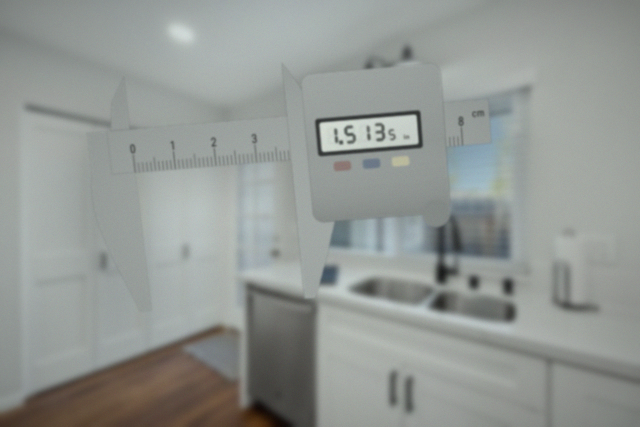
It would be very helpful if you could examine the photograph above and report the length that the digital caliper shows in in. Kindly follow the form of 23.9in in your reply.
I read 1.5135in
